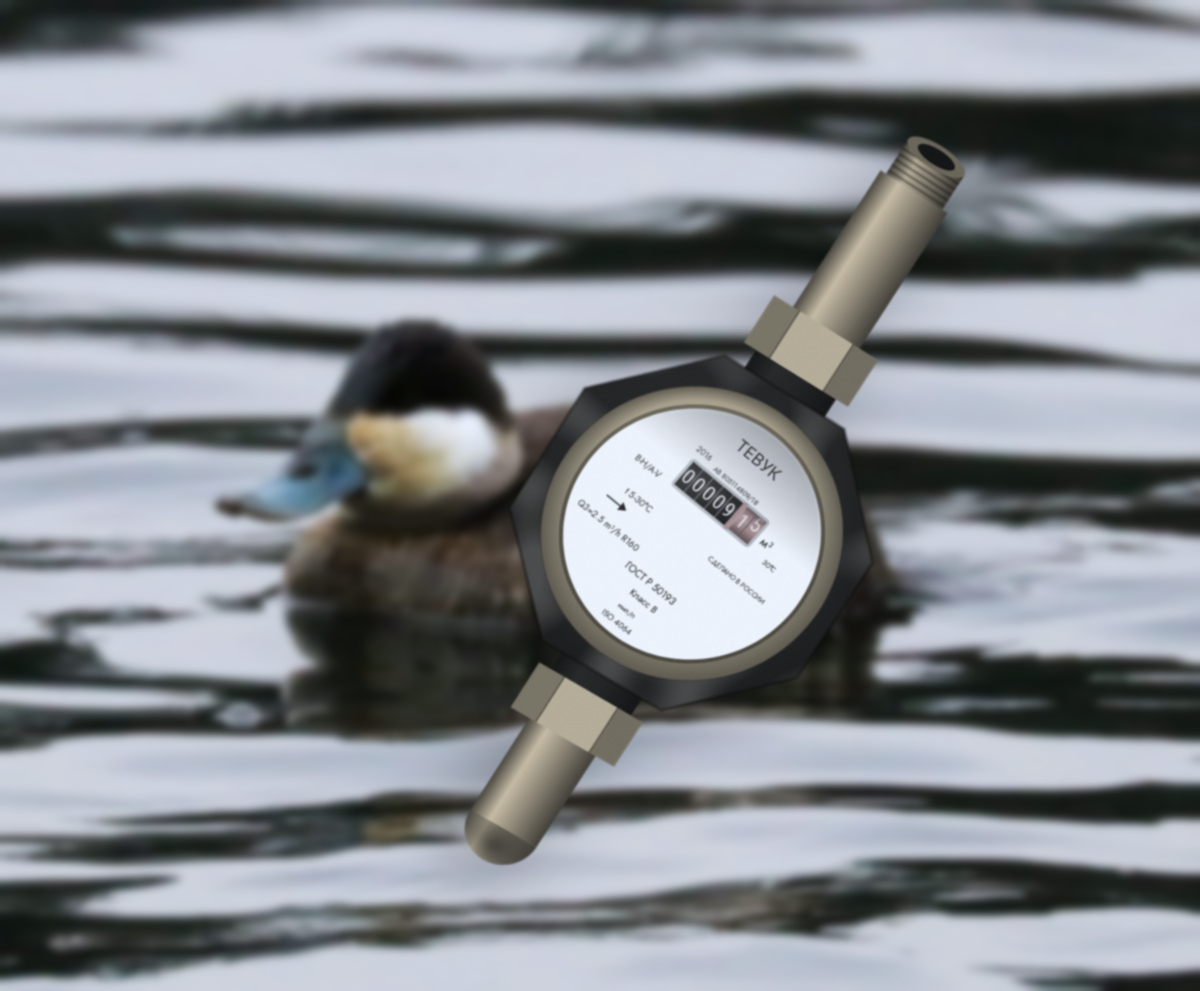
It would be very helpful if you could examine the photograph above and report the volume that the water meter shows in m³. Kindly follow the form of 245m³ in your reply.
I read 9.15m³
